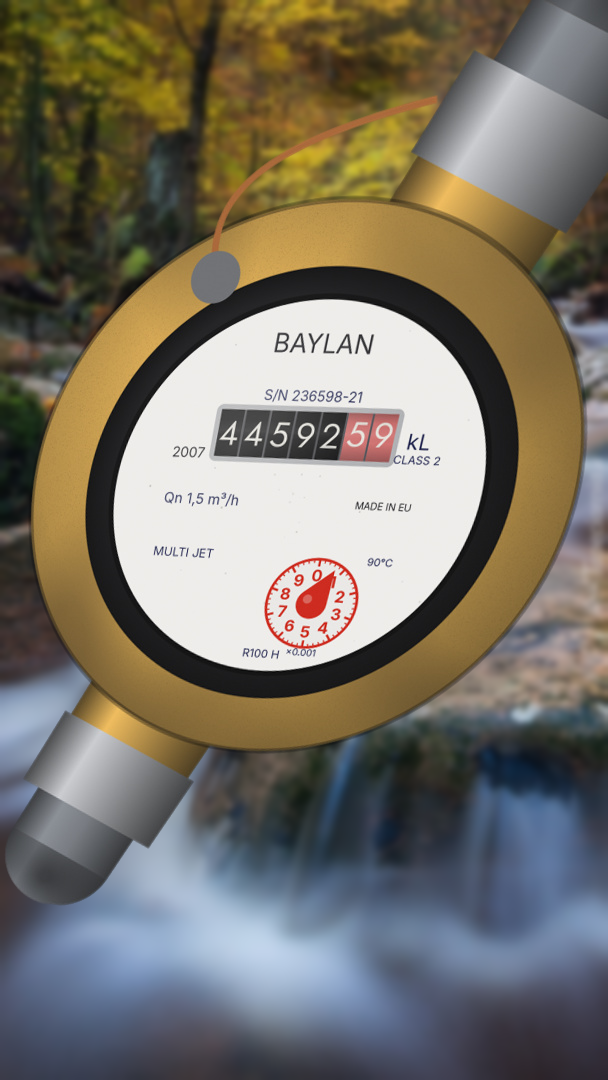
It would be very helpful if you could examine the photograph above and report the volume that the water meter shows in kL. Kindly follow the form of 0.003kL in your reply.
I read 44592.590kL
